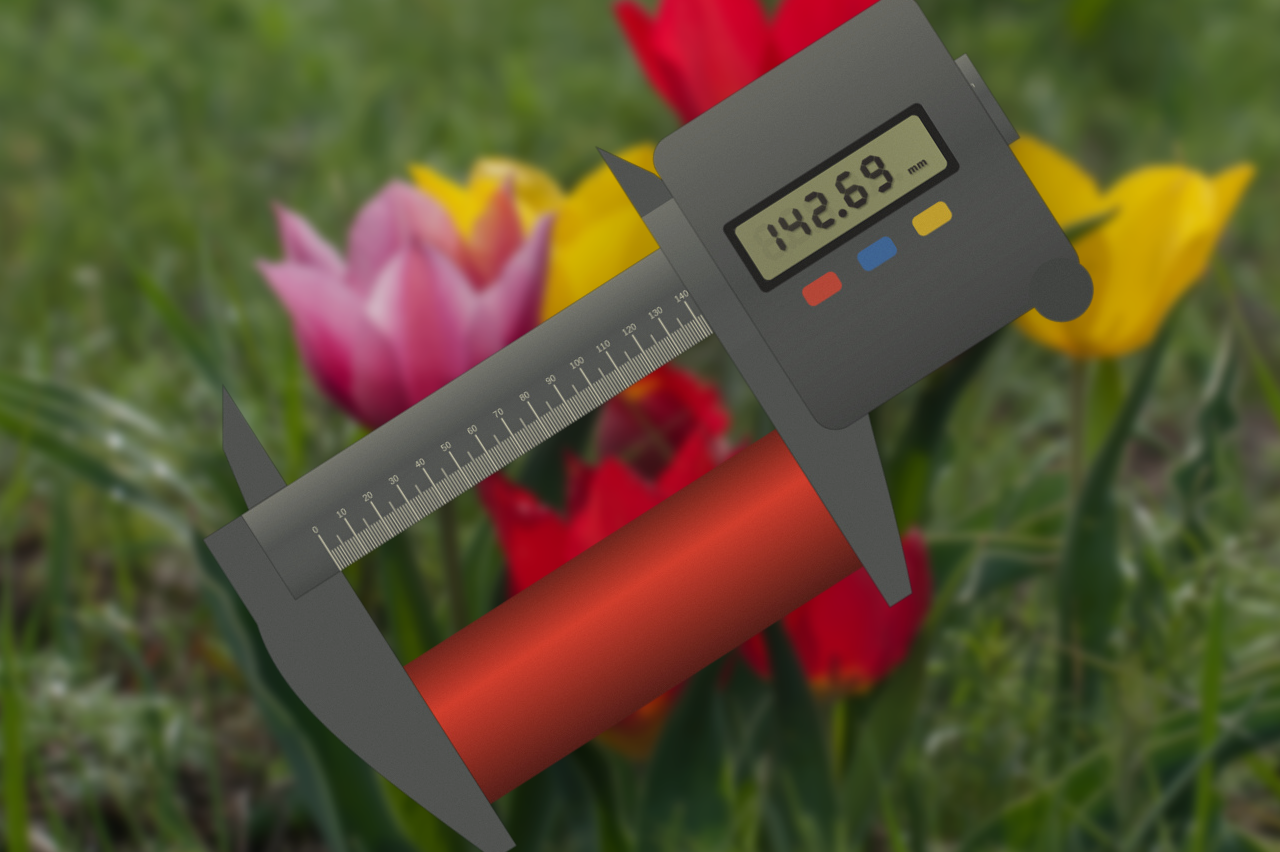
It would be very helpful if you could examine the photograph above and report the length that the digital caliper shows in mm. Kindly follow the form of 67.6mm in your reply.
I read 142.69mm
